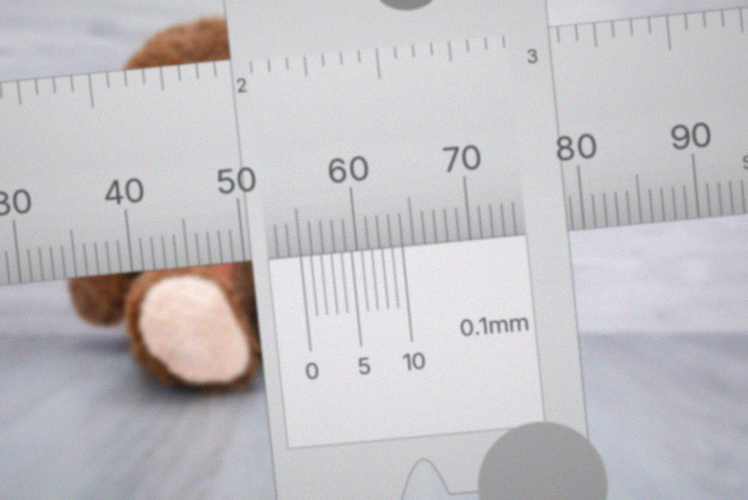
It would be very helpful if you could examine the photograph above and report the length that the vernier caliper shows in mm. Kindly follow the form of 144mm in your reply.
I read 55.0mm
